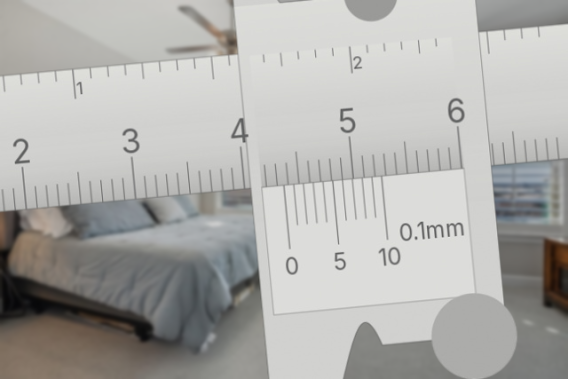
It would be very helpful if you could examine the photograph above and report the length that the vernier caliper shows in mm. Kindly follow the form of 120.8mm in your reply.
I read 43.6mm
